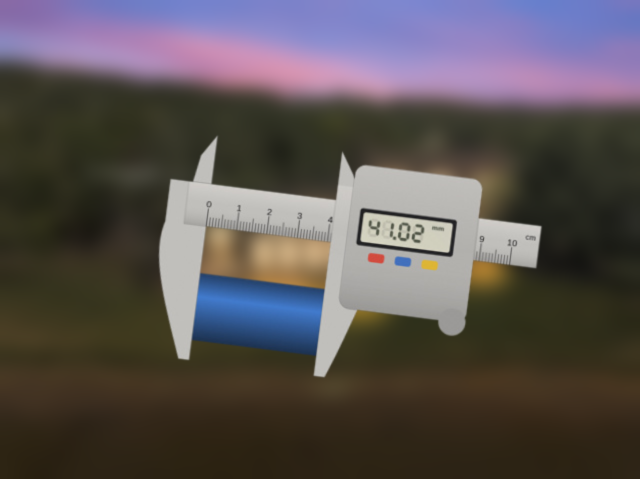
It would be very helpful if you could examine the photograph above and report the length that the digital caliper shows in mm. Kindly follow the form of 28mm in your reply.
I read 41.02mm
